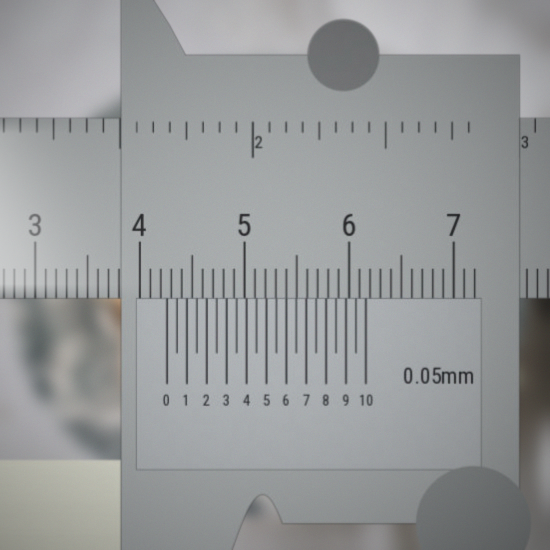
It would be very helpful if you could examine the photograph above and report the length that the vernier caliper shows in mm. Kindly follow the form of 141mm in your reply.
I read 42.6mm
